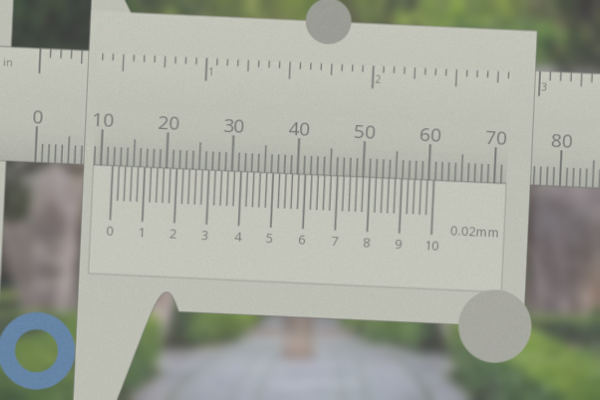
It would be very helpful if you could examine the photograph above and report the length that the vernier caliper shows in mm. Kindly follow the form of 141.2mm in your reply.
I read 11.8mm
